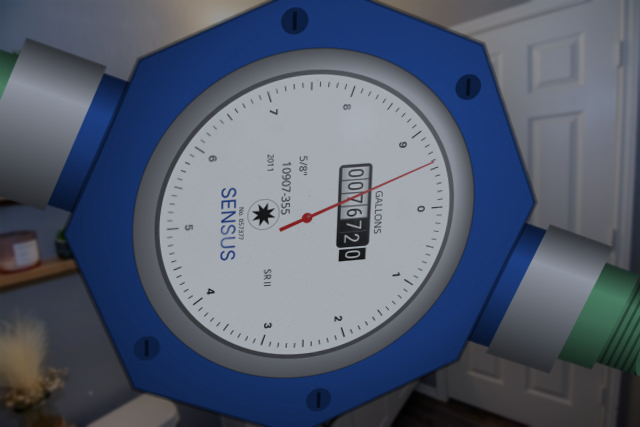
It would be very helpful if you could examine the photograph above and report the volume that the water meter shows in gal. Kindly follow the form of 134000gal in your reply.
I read 76719.4gal
